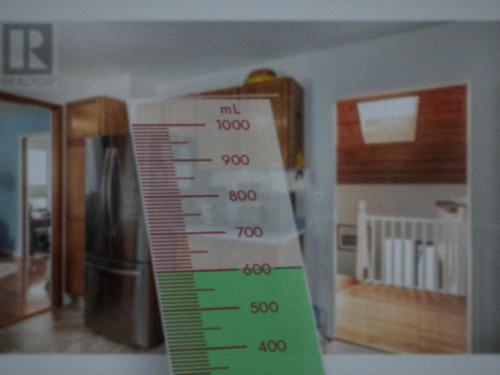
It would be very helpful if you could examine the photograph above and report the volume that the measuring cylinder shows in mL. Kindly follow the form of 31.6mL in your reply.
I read 600mL
